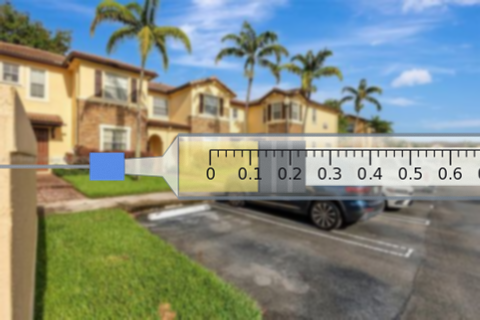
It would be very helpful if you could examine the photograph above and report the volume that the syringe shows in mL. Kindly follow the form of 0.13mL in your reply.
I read 0.12mL
